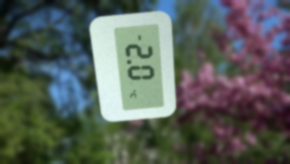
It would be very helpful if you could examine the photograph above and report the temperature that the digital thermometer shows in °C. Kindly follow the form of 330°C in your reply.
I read -2.0°C
